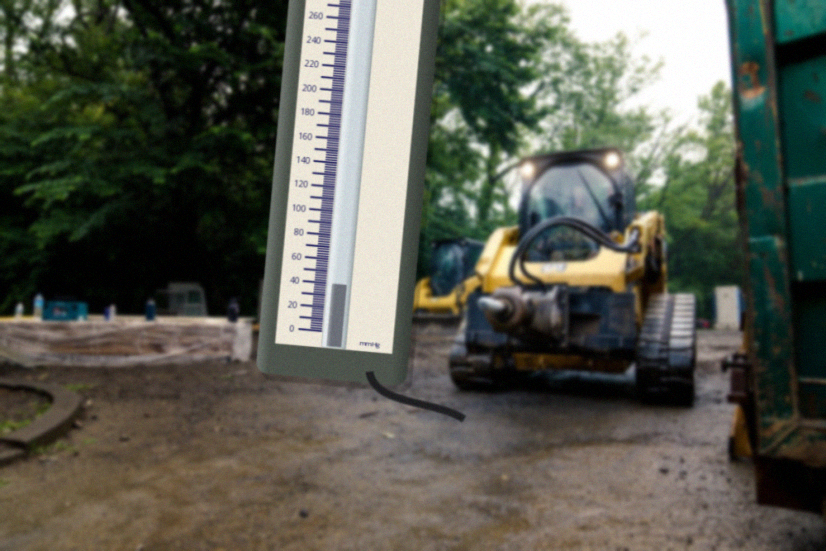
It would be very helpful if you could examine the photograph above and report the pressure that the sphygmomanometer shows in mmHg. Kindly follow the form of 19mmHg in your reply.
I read 40mmHg
